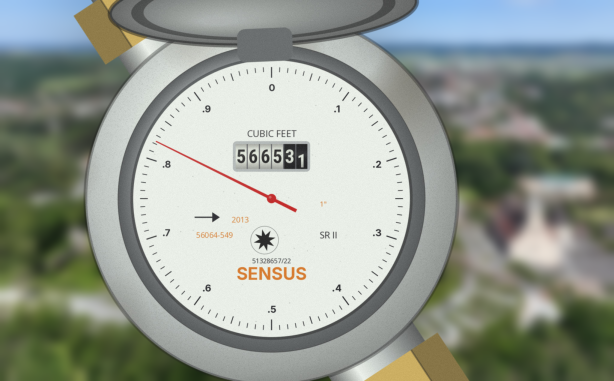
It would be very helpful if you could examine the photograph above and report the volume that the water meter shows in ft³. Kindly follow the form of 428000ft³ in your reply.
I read 566530.82ft³
